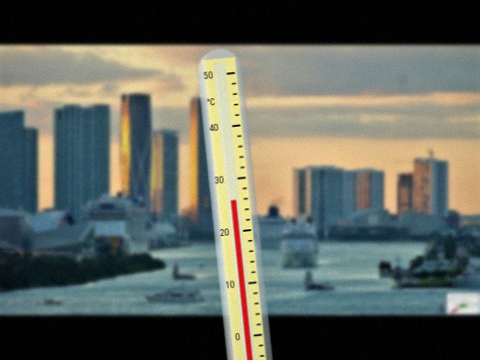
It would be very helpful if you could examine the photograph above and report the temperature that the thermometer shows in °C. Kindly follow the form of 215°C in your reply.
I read 26°C
